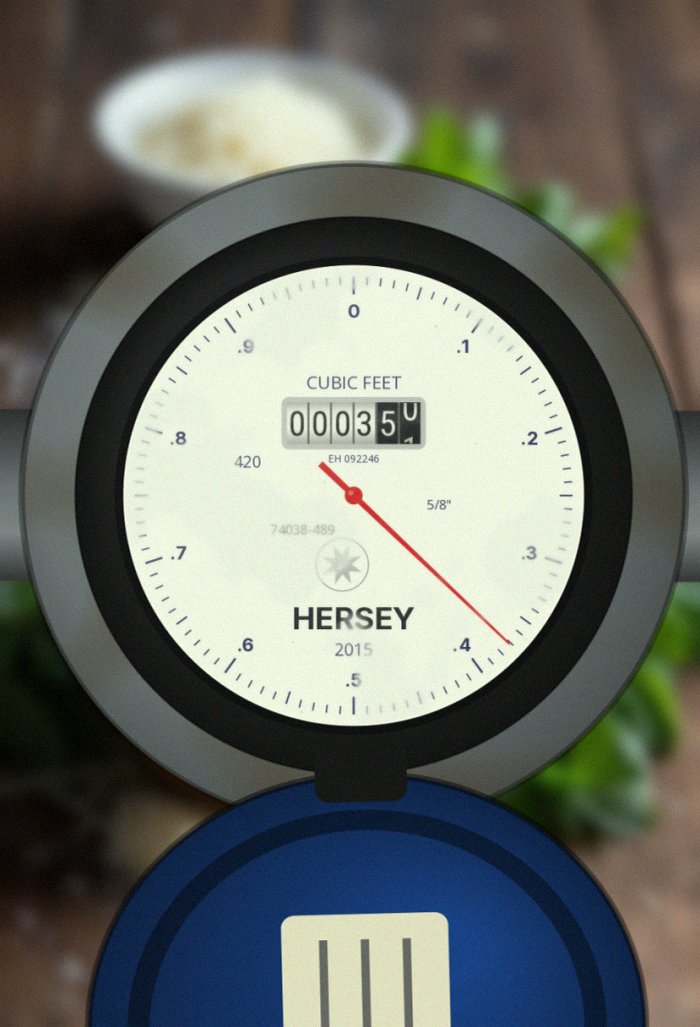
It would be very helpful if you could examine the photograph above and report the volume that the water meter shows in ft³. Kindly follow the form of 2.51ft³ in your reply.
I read 350.37ft³
